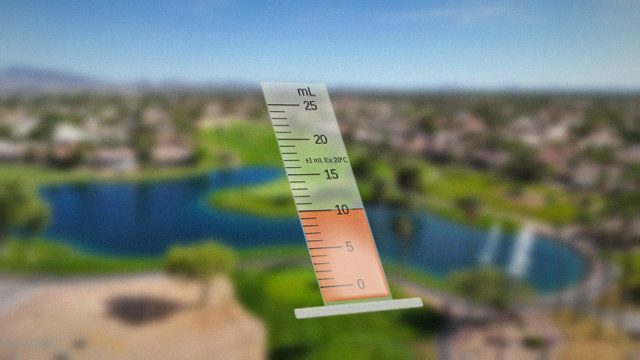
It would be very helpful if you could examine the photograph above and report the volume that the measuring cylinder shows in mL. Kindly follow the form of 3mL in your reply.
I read 10mL
